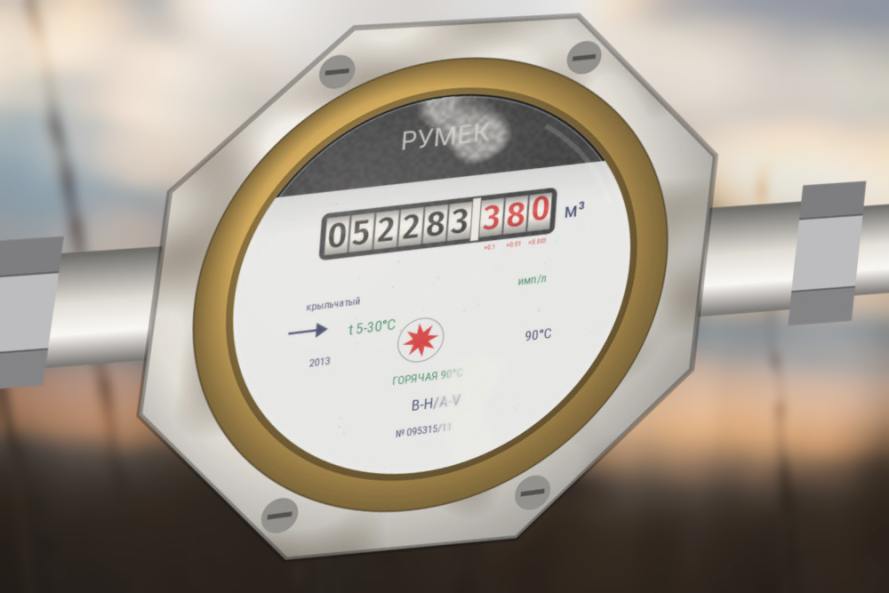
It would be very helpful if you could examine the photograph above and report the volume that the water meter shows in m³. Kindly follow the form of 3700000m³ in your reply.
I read 52283.380m³
